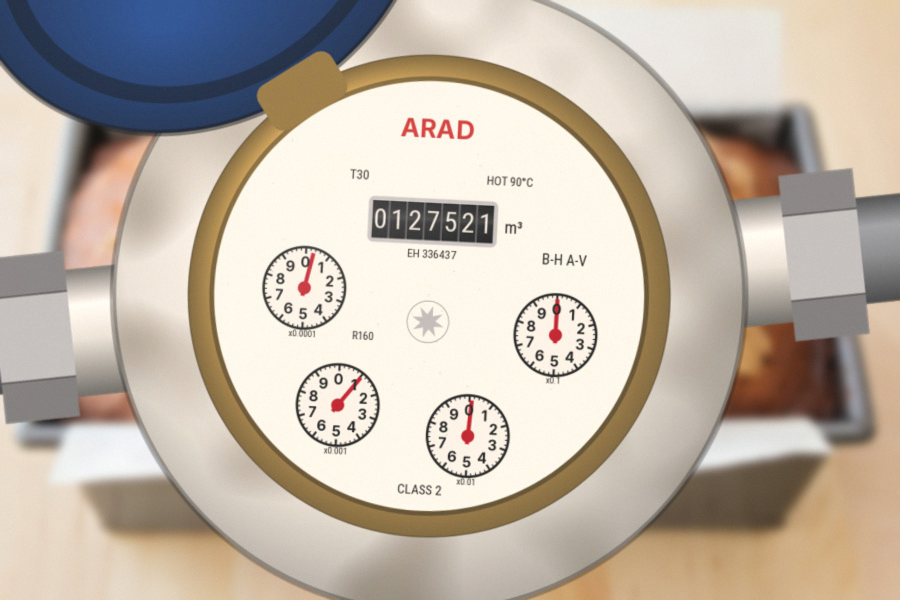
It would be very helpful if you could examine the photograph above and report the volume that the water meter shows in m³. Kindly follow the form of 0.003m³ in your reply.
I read 127521.0010m³
